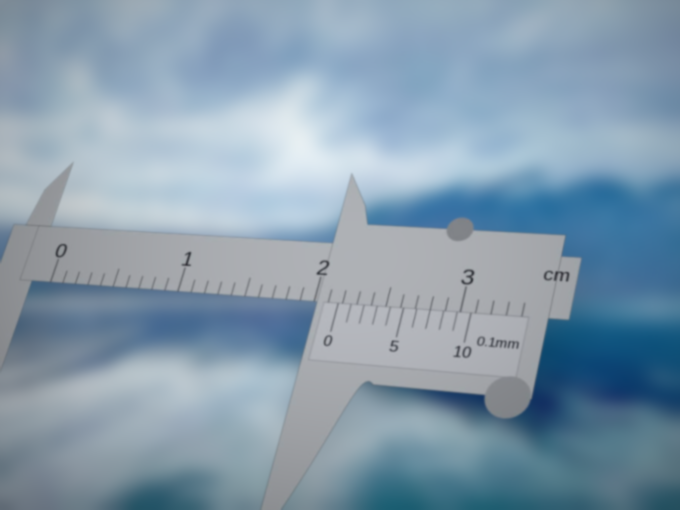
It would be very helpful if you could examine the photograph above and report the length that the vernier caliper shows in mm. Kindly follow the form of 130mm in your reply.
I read 21.7mm
